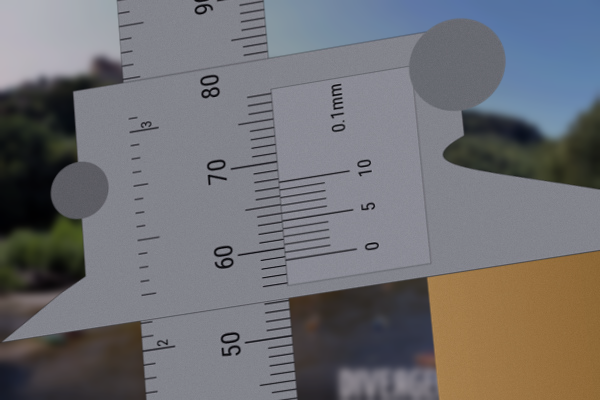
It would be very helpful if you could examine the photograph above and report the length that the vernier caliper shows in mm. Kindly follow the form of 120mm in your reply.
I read 58.6mm
